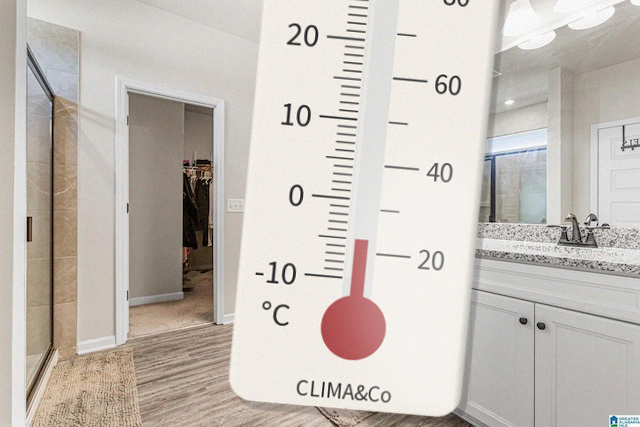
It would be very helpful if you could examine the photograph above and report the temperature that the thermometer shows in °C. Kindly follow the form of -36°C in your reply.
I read -5°C
